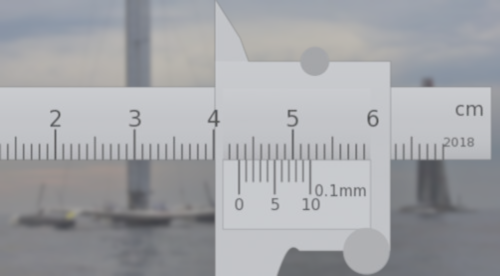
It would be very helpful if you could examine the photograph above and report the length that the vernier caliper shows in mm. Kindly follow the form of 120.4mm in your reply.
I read 43.2mm
